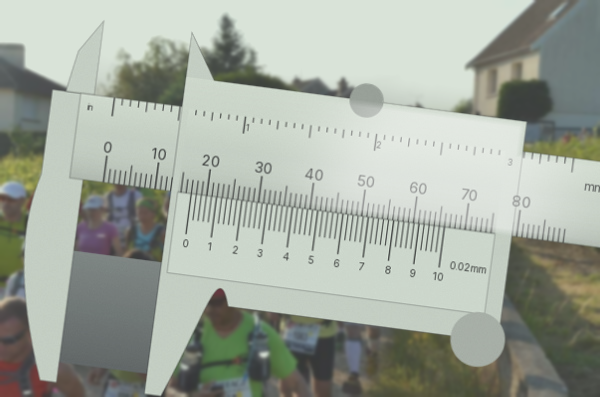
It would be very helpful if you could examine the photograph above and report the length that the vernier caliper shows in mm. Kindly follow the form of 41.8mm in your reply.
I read 17.0mm
